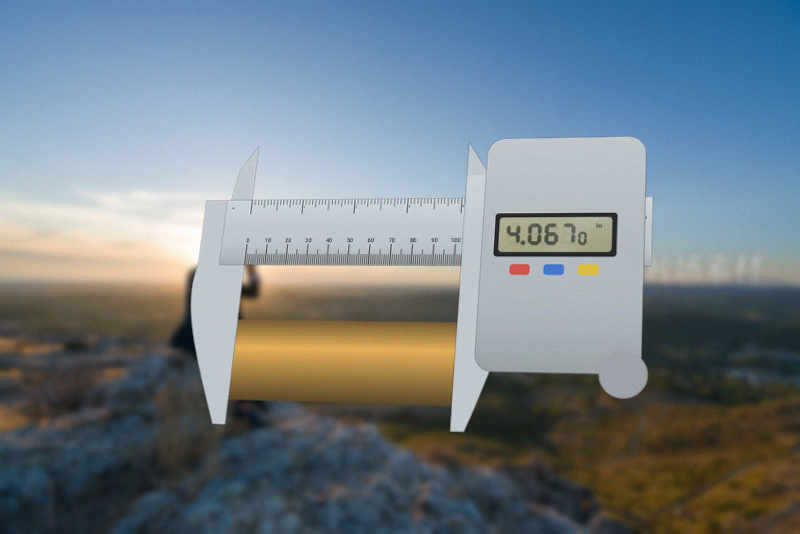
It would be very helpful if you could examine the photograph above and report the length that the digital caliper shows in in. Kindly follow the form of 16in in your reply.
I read 4.0670in
